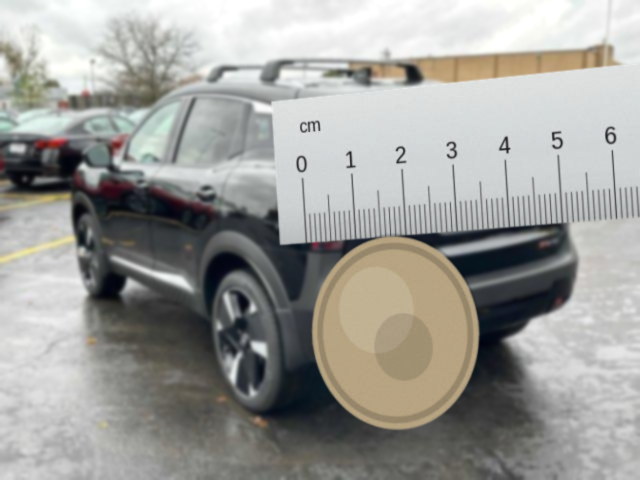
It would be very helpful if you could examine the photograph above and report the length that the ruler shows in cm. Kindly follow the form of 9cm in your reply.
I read 3.3cm
